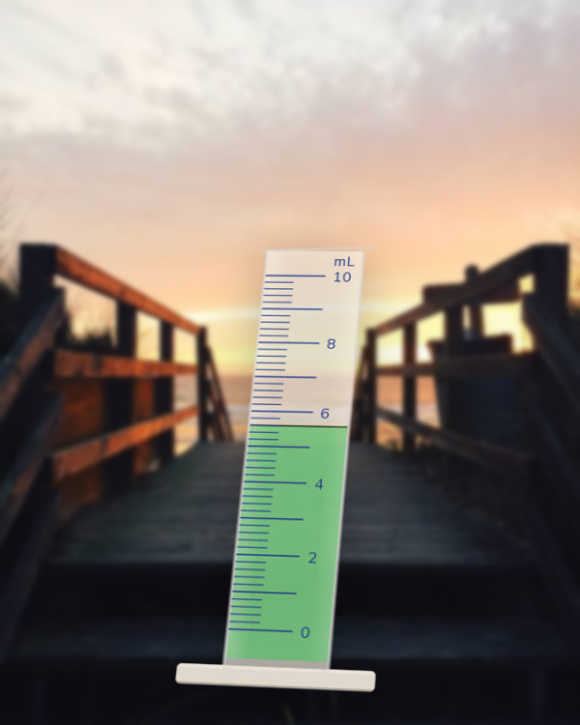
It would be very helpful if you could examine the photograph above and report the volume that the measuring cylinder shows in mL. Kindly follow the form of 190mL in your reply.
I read 5.6mL
